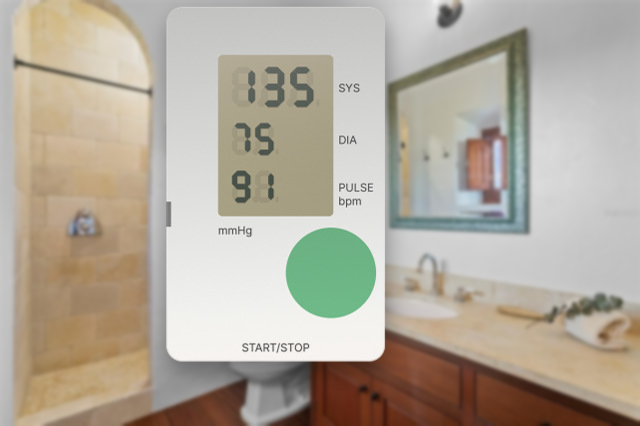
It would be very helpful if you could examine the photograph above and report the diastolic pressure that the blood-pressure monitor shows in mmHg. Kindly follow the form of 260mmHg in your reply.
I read 75mmHg
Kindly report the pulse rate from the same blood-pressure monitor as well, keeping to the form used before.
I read 91bpm
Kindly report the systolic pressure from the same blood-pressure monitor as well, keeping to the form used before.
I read 135mmHg
